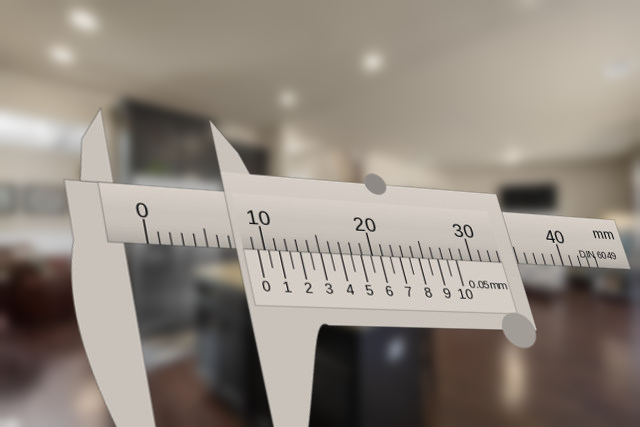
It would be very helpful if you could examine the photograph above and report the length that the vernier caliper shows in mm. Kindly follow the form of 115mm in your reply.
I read 9.4mm
